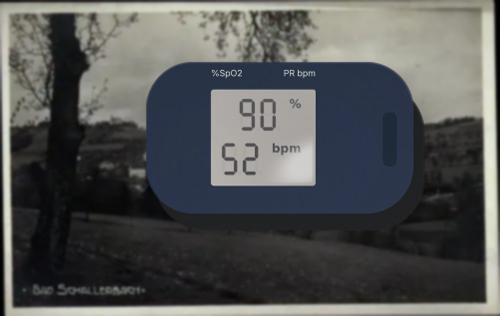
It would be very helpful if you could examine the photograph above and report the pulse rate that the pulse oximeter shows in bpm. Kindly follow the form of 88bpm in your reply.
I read 52bpm
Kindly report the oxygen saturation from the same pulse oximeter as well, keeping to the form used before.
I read 90%
